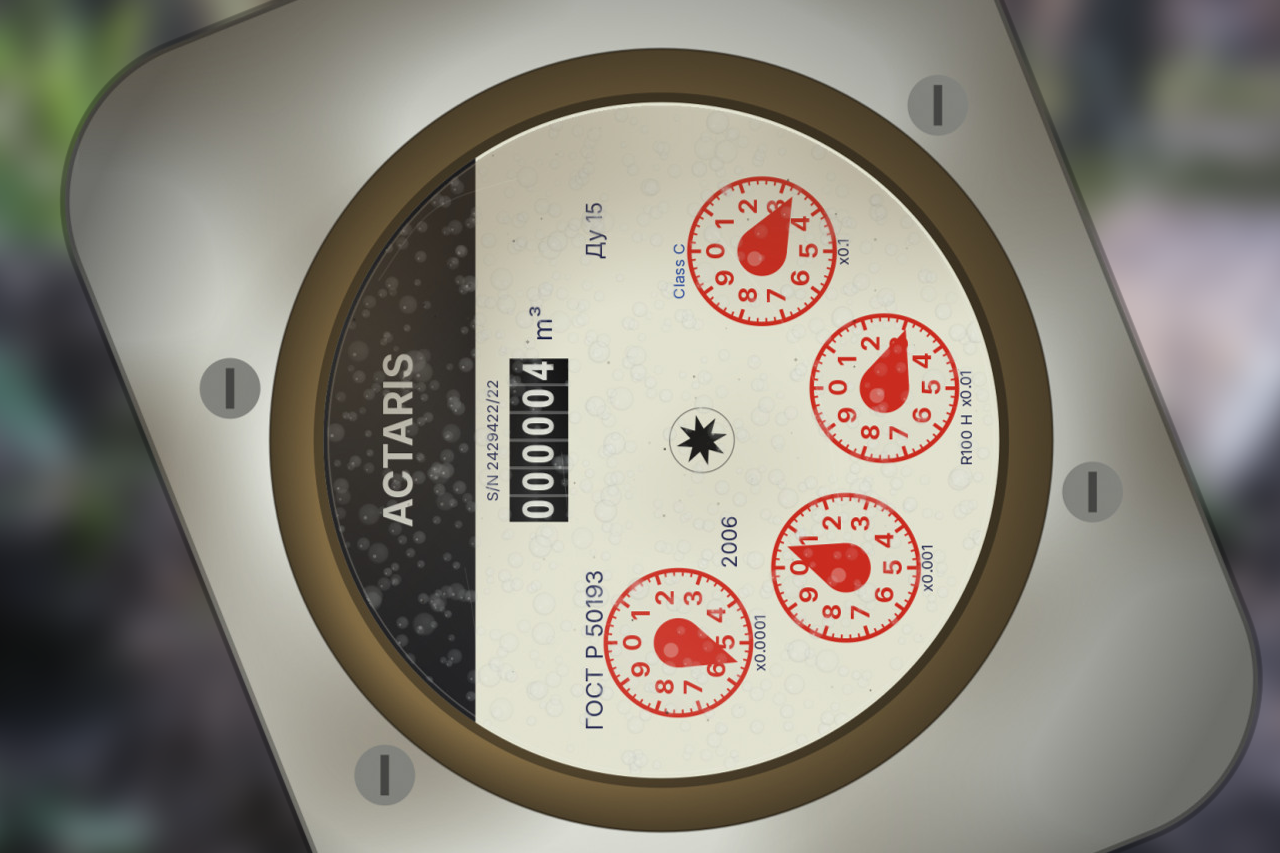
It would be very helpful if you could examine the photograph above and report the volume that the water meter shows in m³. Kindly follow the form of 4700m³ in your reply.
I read 4.3305m³
